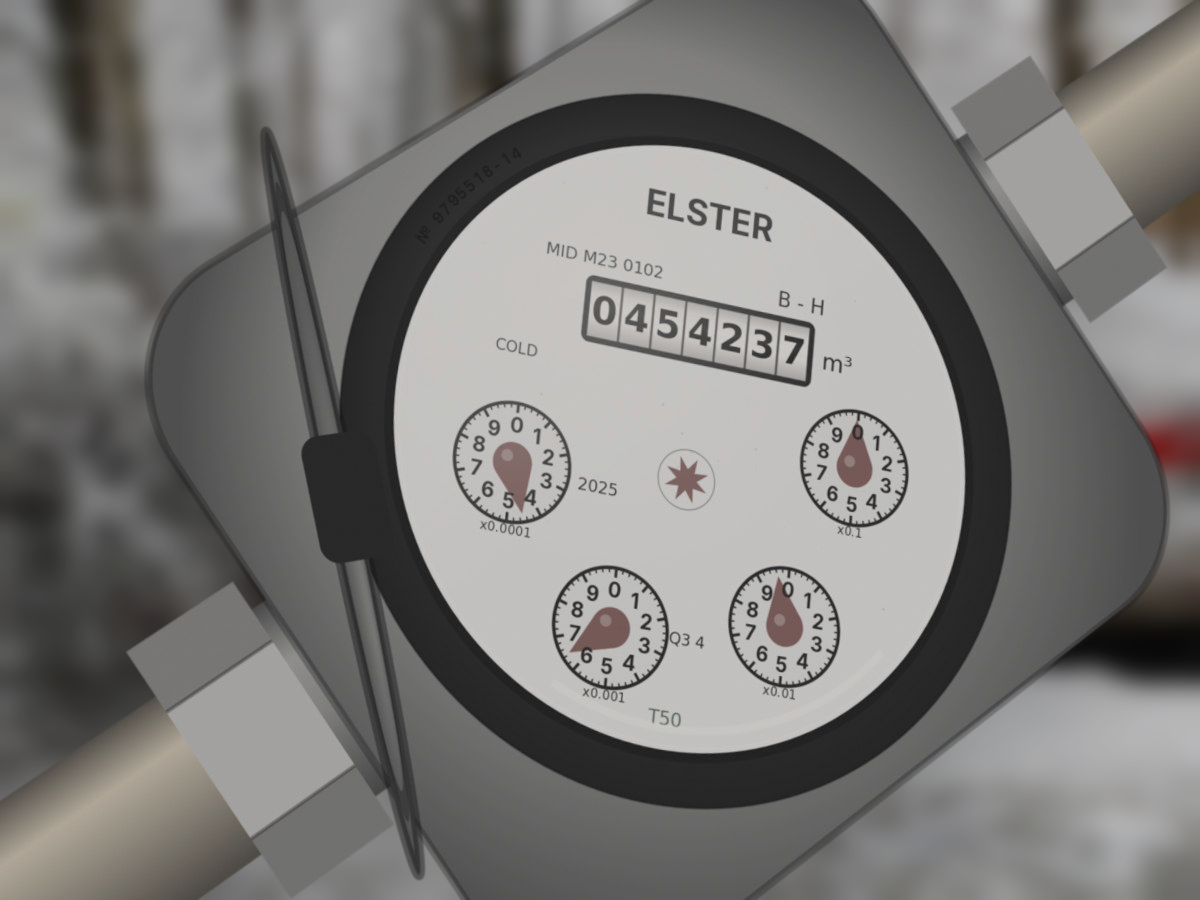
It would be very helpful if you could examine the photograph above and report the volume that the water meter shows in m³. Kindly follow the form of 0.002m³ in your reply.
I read 454236.9964m³
